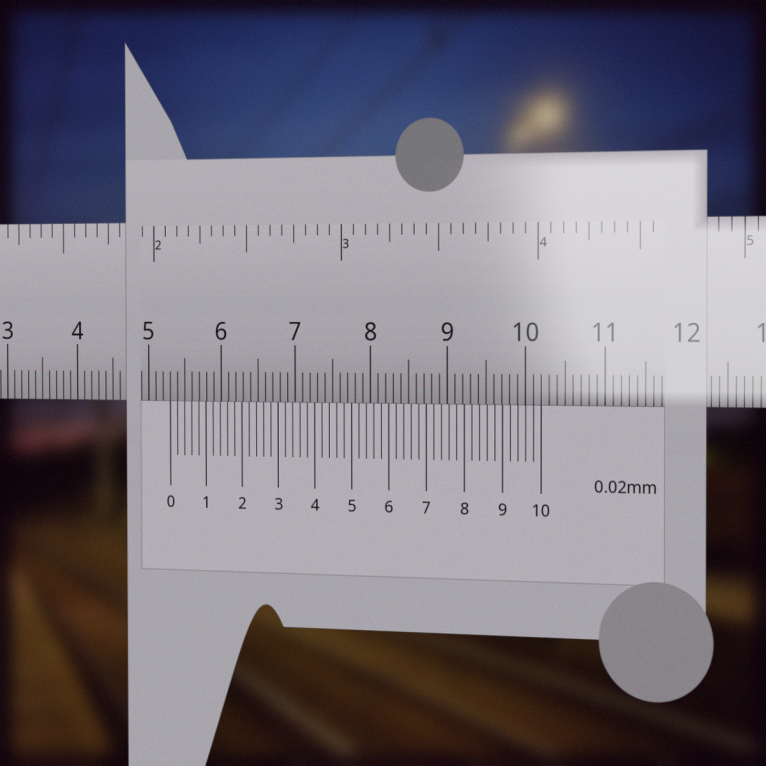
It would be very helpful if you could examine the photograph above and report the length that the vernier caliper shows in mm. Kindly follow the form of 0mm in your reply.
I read 53.0mm
